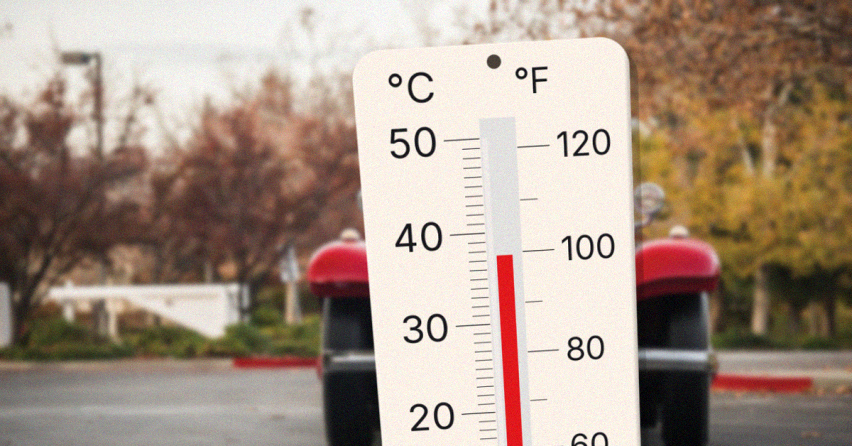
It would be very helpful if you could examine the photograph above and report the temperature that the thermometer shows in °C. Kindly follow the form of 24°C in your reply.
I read 37.5°C
